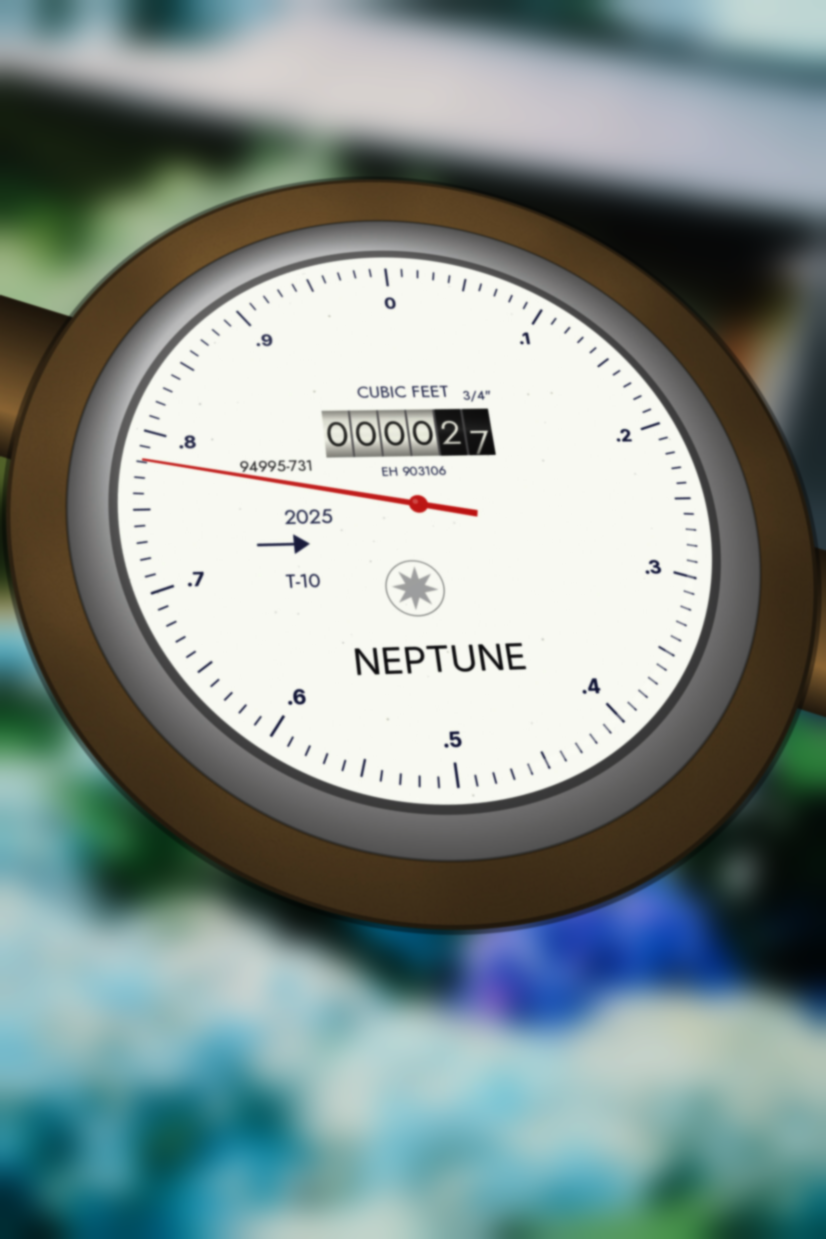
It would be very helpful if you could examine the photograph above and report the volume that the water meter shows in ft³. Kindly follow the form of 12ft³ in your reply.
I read 26.78ft³
